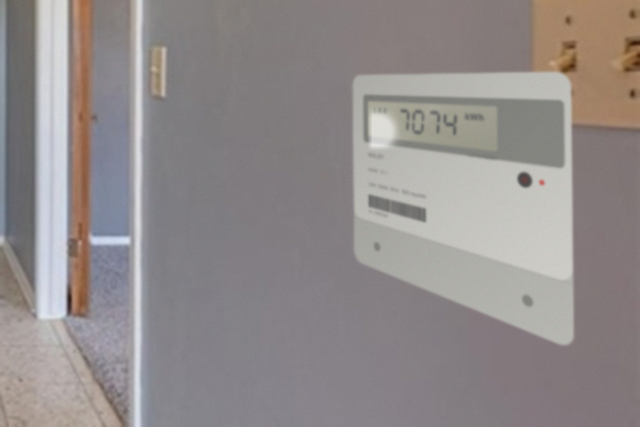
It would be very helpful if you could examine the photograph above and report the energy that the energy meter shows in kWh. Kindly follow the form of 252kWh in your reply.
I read 7074kWh
